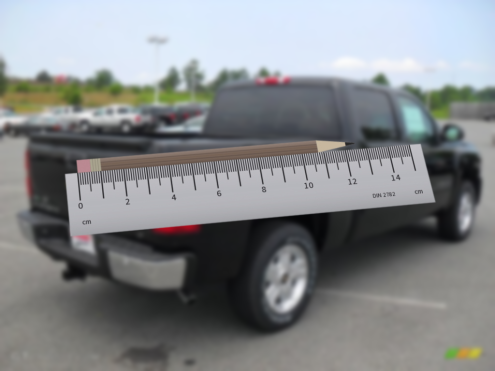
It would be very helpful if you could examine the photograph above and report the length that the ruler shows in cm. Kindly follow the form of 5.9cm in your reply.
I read 12.5cm
